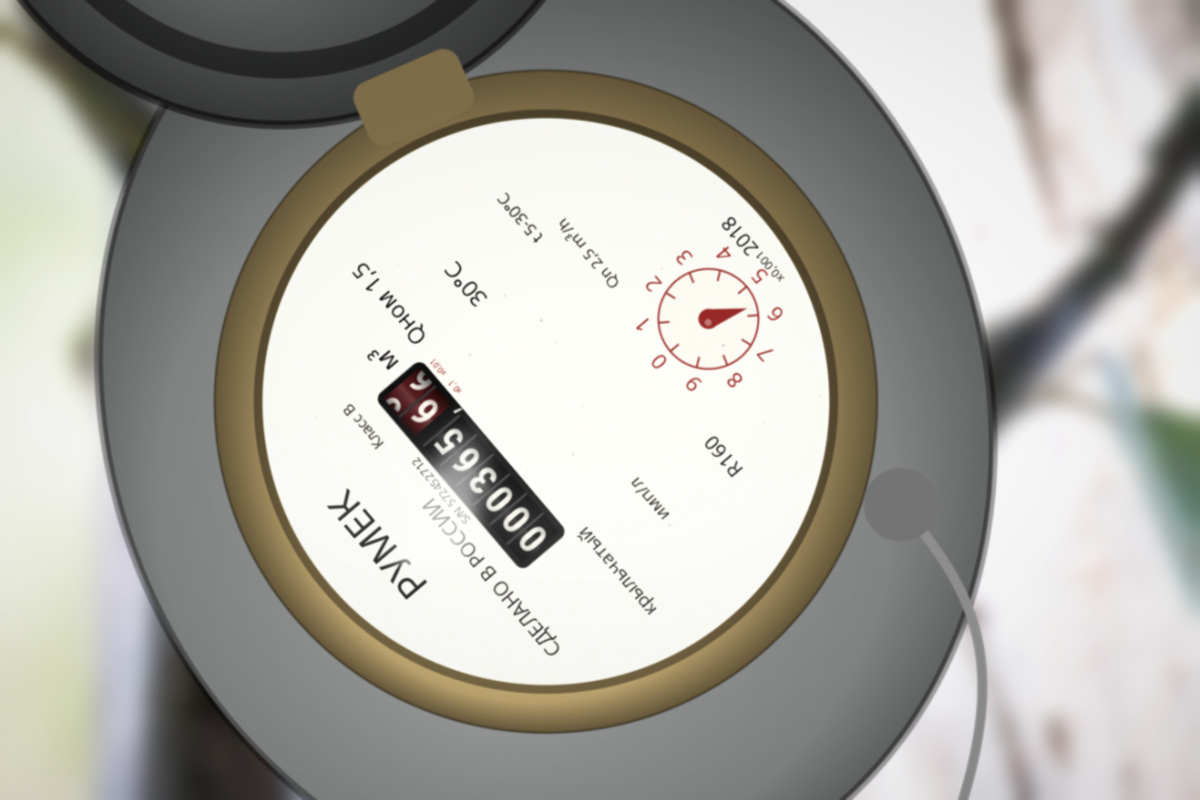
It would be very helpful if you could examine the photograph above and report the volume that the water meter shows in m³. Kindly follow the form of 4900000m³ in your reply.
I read 365.655m³
